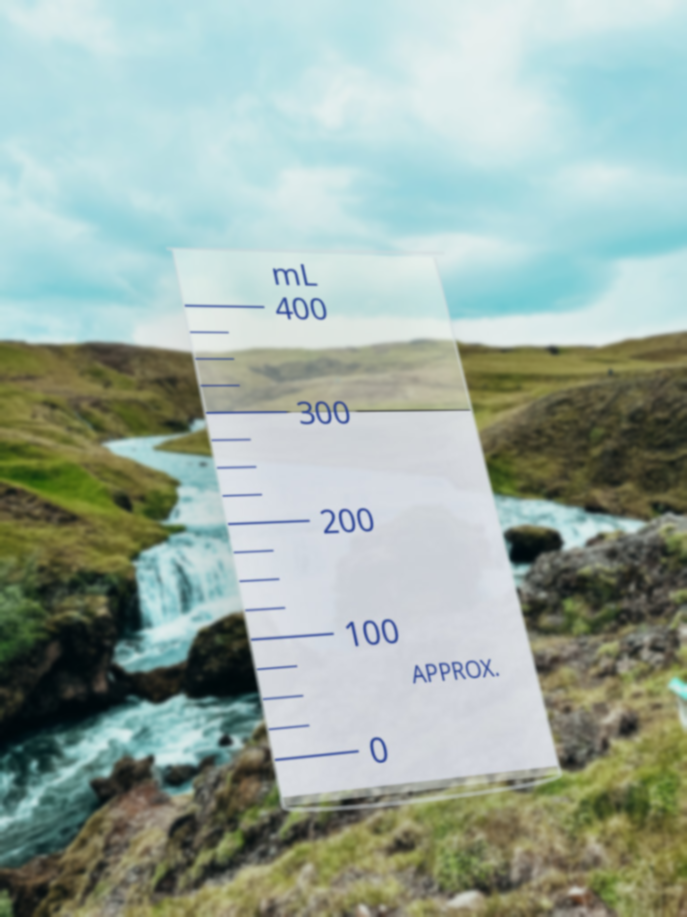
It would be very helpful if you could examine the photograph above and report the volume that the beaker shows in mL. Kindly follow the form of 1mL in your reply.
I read 300mL
